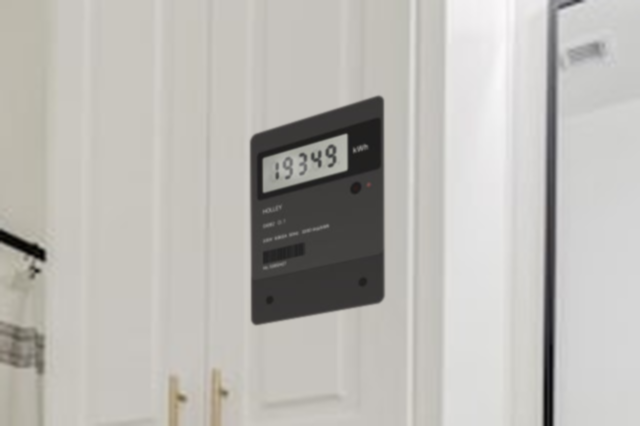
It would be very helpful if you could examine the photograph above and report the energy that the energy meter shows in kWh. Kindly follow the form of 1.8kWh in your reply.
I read 19349kWh
